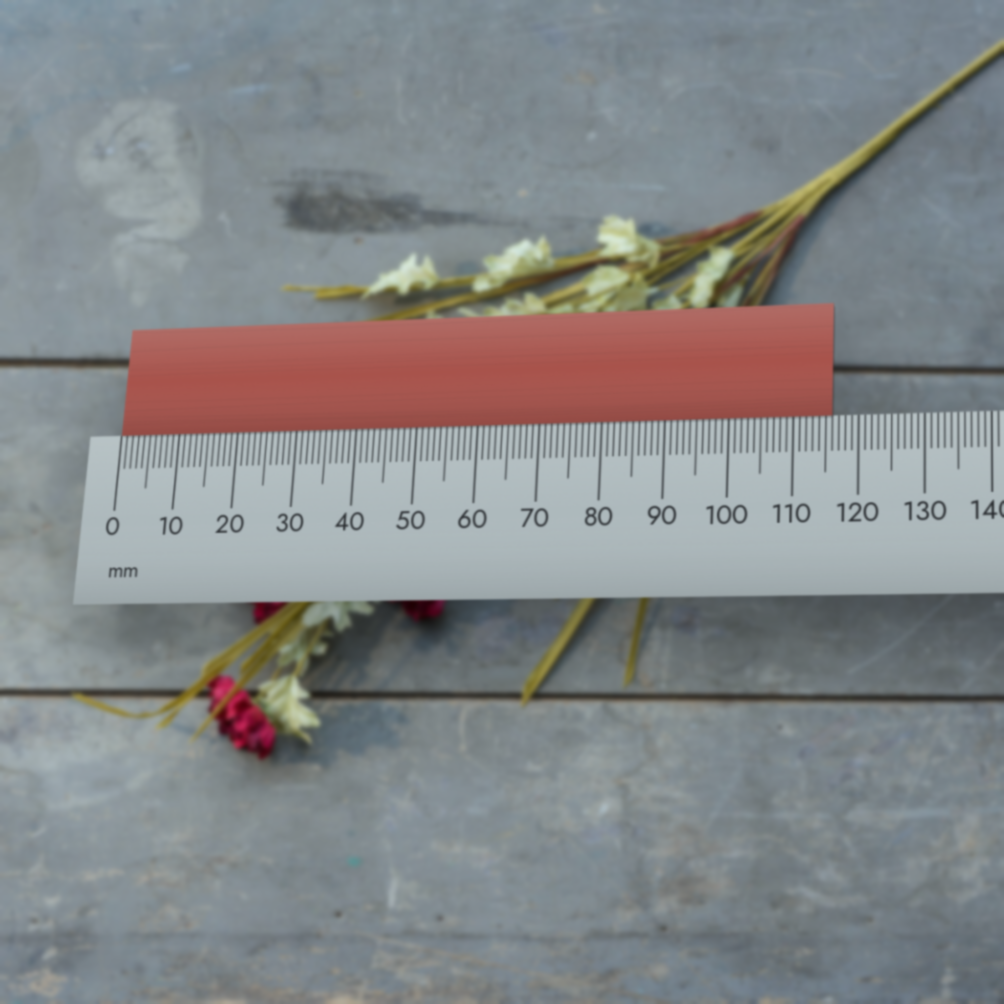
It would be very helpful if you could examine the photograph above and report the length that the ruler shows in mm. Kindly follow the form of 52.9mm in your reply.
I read 116mm
